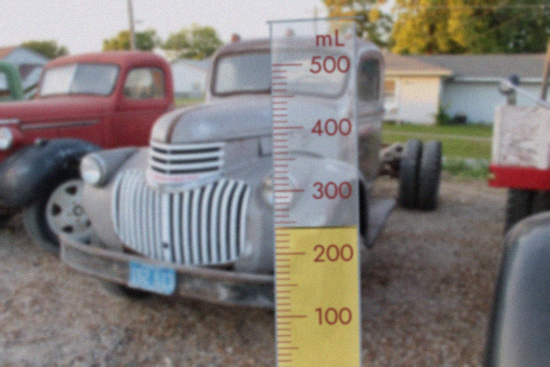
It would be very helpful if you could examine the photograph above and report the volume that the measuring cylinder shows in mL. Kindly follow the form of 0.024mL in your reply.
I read 240mL
